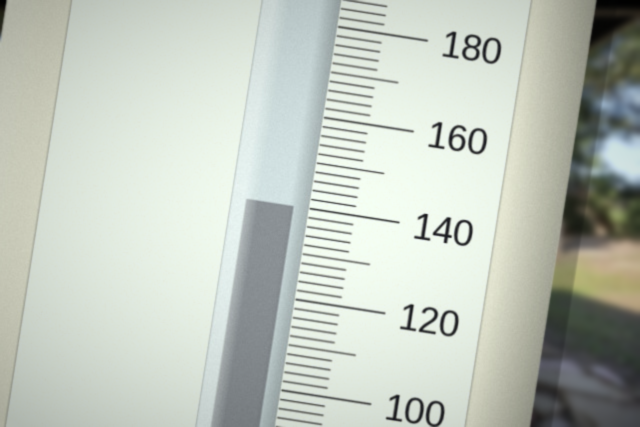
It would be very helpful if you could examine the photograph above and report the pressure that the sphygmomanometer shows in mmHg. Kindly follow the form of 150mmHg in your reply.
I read 140mmHg
